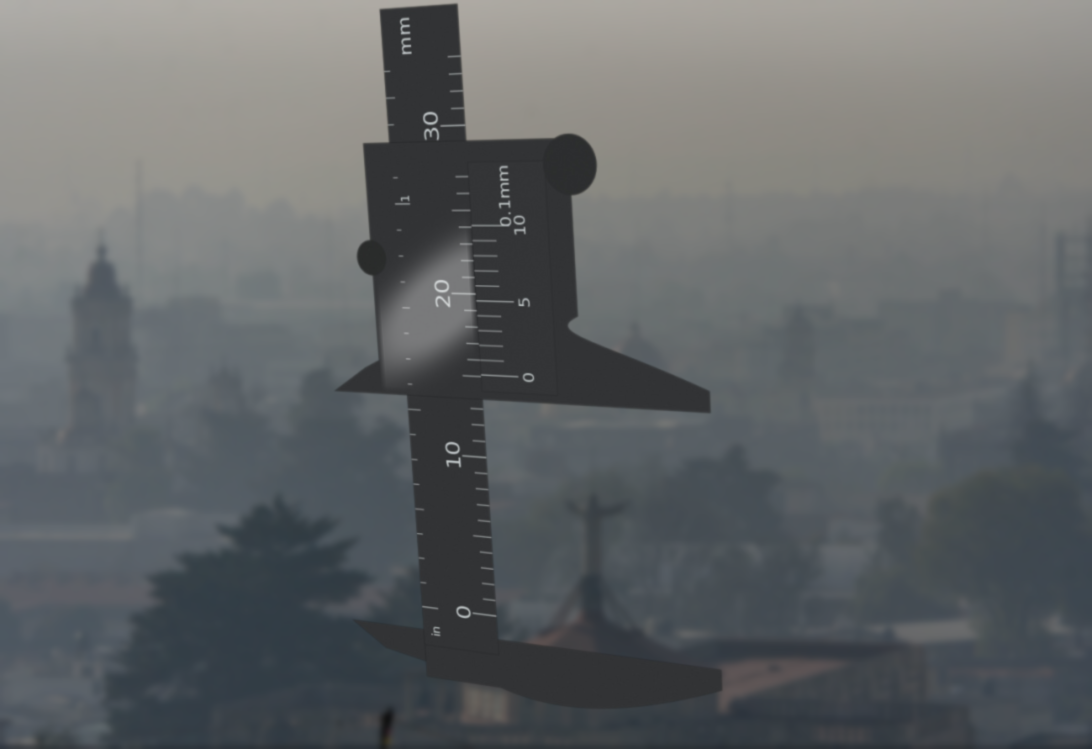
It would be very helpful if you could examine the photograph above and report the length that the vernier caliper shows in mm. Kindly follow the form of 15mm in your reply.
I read 15.1mm
